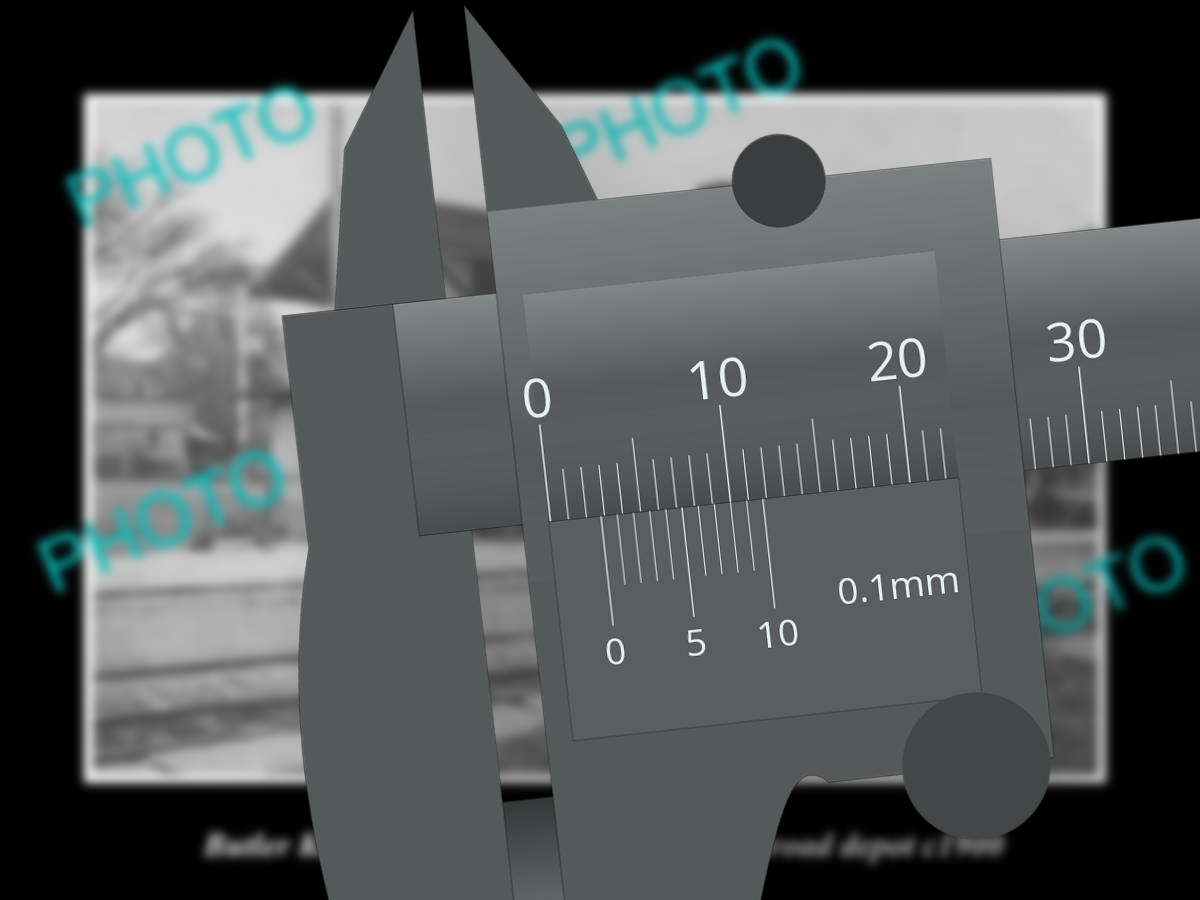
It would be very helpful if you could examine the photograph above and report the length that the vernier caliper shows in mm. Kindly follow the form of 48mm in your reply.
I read 2.8mm
